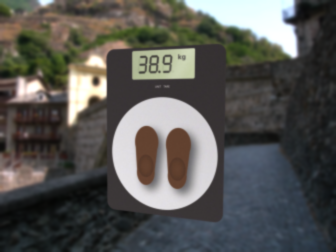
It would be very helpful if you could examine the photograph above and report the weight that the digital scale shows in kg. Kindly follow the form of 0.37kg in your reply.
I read 38.9kg
